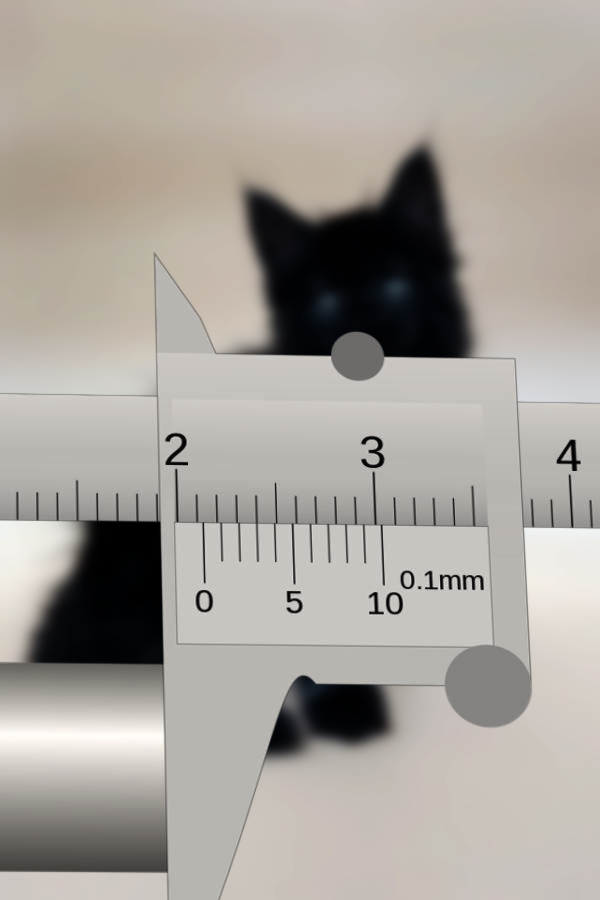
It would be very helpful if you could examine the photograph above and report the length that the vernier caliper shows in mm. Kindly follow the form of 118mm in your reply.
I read 21.3mm
